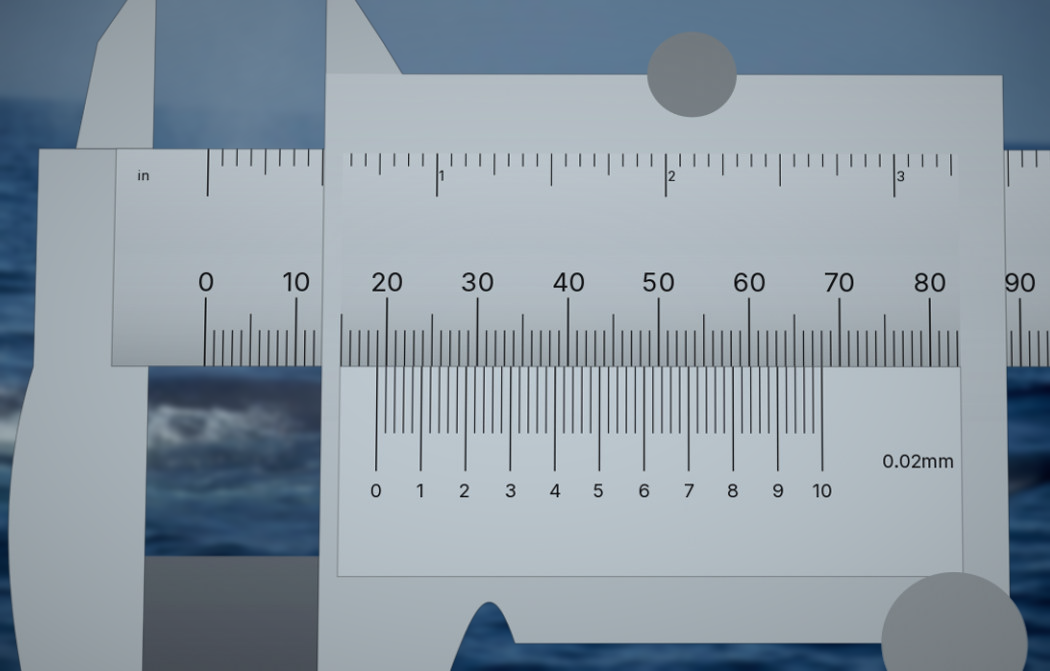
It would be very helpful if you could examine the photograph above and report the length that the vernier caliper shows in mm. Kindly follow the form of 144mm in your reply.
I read 19.0mm
